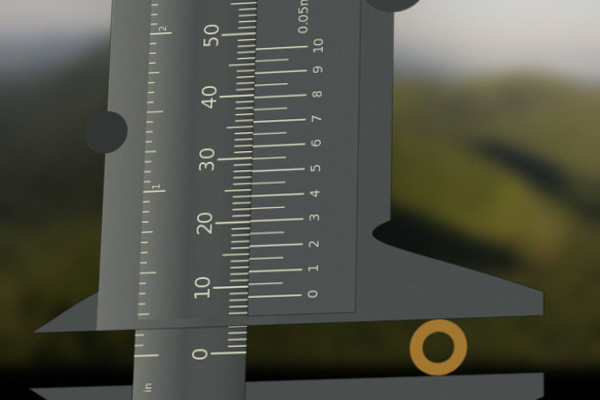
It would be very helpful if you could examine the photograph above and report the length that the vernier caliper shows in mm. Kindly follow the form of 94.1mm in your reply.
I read 8.4mm
